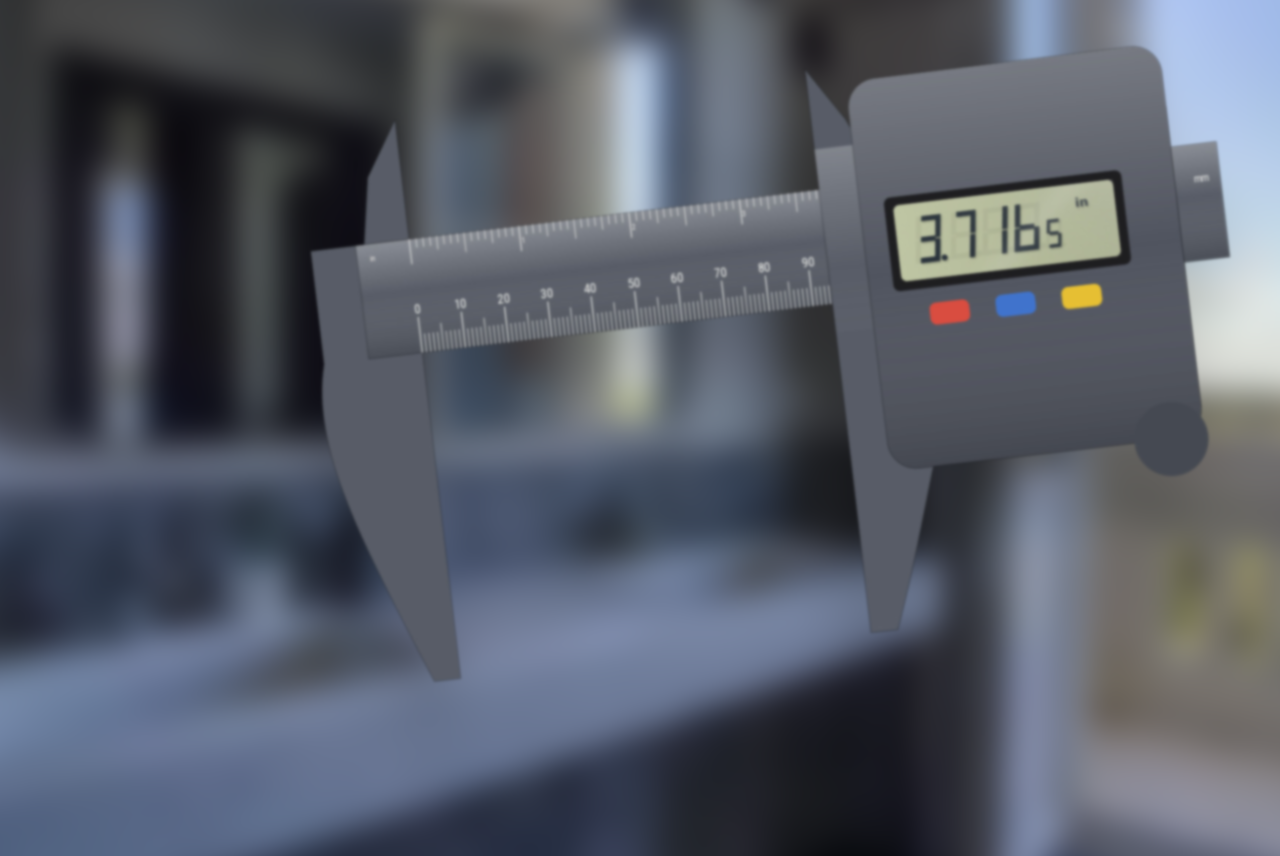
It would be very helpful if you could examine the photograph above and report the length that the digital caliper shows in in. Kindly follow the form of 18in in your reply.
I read 3.7165in
